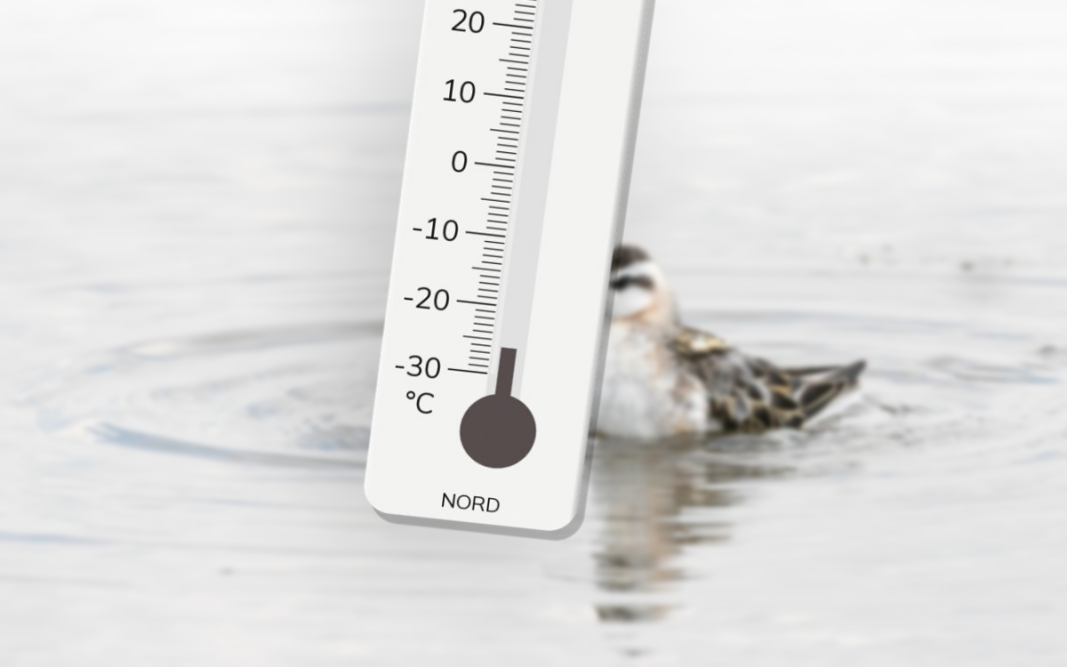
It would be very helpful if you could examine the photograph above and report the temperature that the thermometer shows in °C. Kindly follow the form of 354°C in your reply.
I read -26°C
